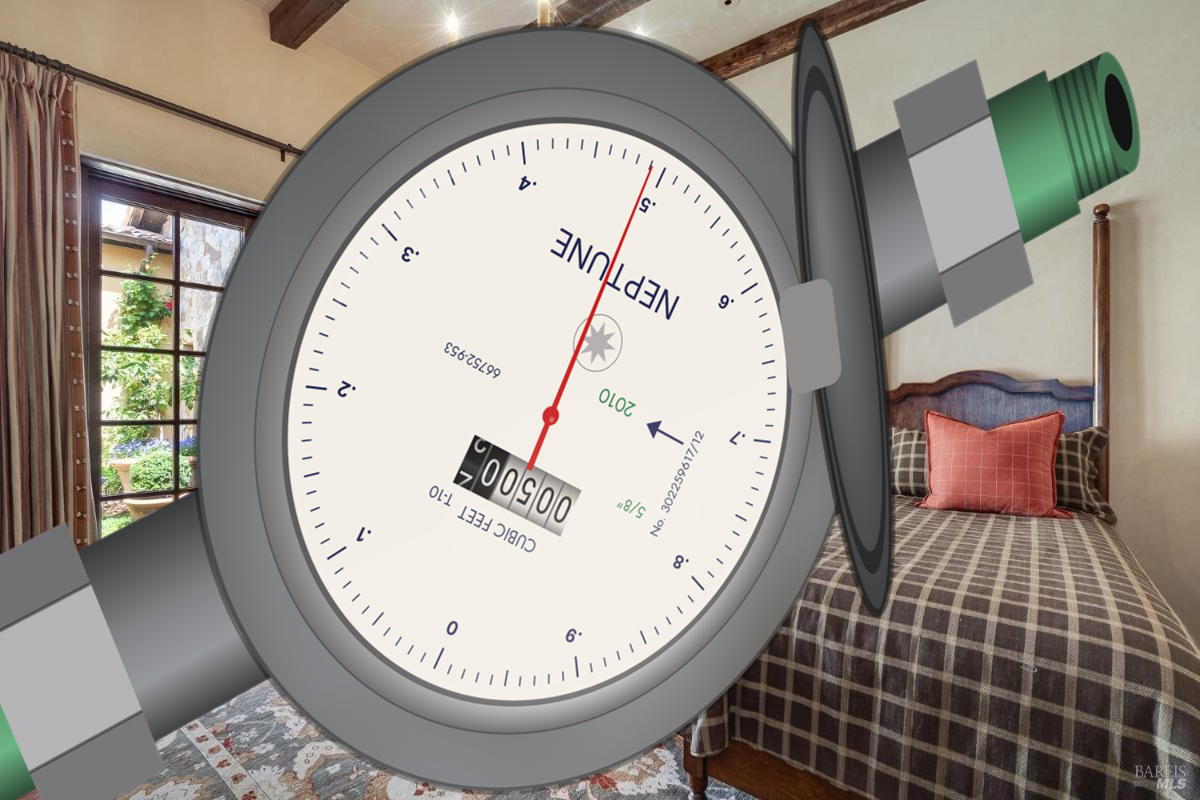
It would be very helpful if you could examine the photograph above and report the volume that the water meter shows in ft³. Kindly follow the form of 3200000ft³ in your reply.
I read 5002.49ft³
